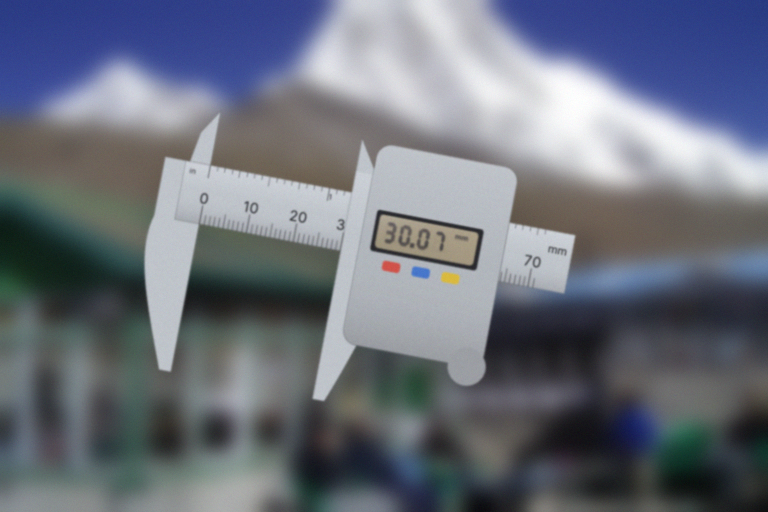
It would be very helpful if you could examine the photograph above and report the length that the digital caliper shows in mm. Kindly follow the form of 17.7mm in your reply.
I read 30.07mm
